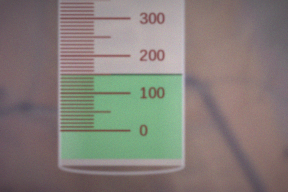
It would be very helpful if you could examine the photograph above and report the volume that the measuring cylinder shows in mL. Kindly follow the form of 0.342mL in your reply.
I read 150mL
